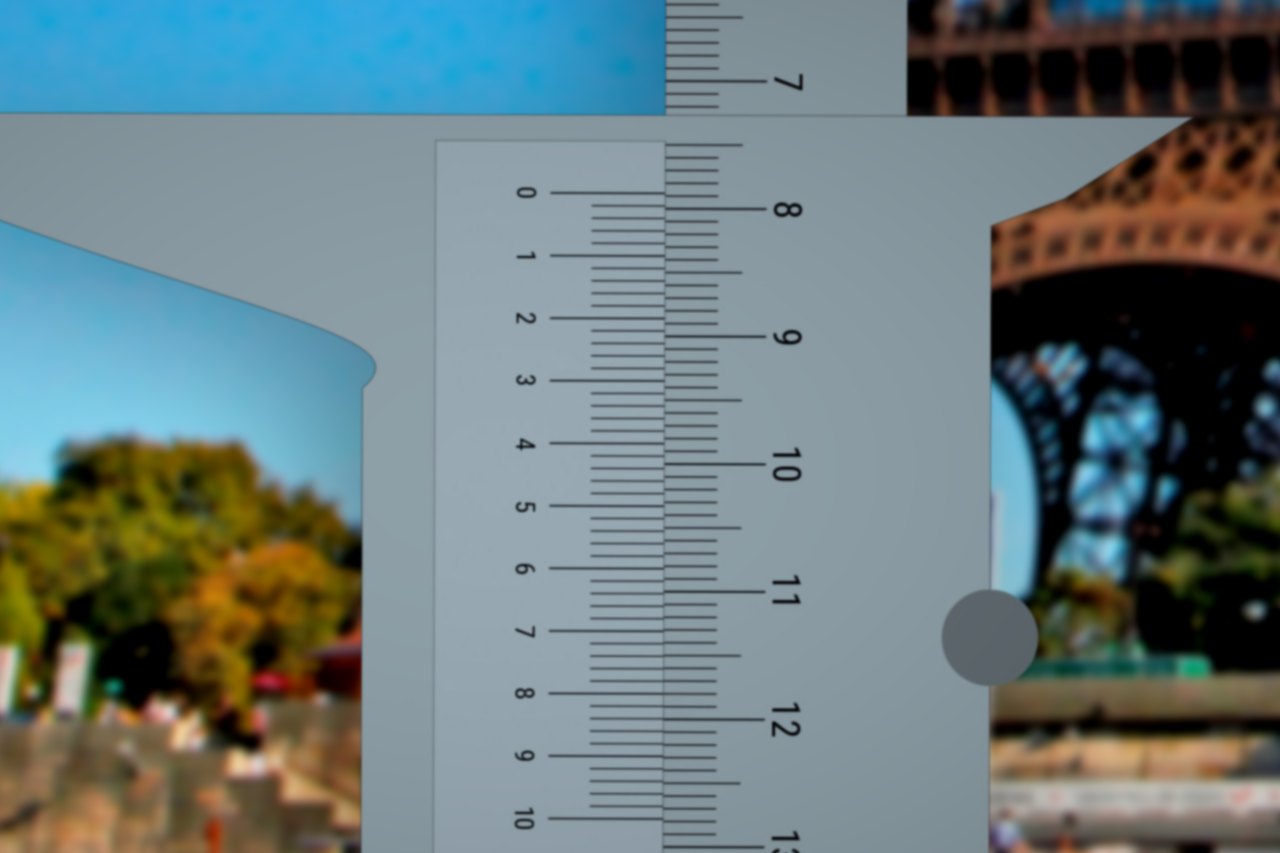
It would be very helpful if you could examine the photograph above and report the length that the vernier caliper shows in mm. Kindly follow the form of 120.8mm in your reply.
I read 78.8mm
